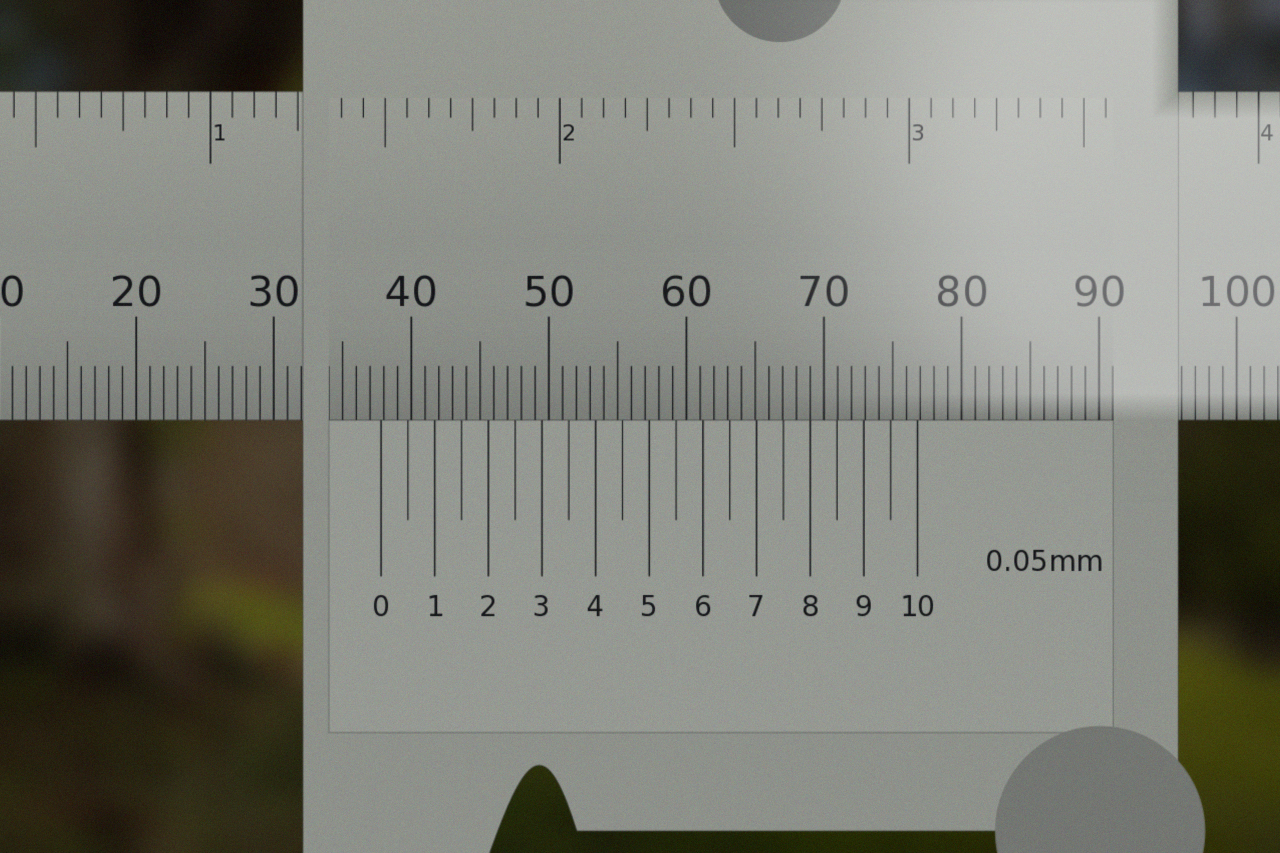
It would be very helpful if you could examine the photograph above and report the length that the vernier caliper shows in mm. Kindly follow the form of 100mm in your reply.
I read 37.8mm
